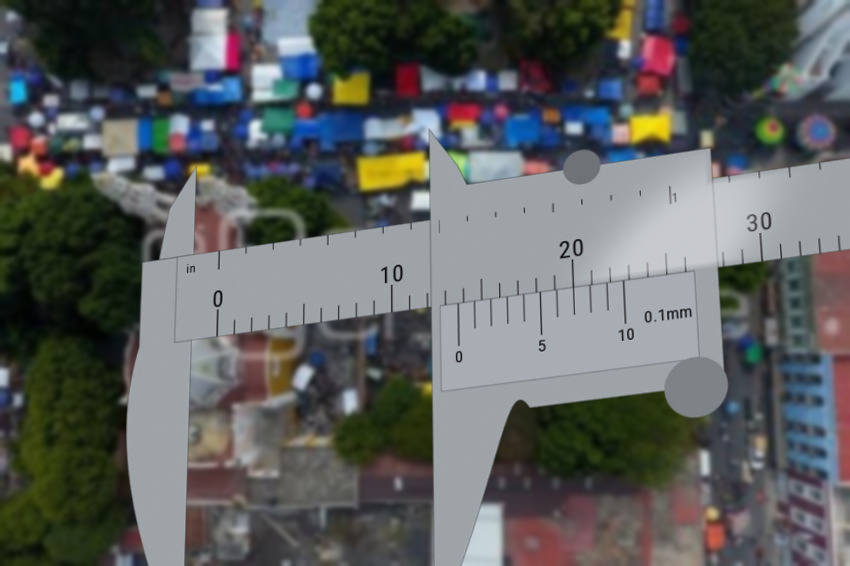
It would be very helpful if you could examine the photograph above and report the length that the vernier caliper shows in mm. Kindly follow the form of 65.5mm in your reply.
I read 13.7mm
